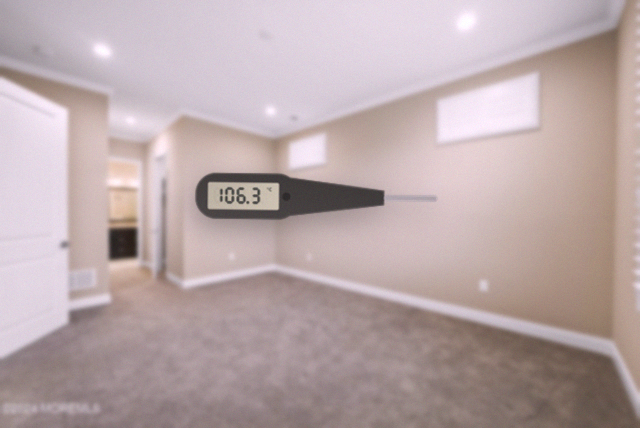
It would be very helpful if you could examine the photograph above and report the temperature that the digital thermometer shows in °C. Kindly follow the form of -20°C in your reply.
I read 106.3°C
